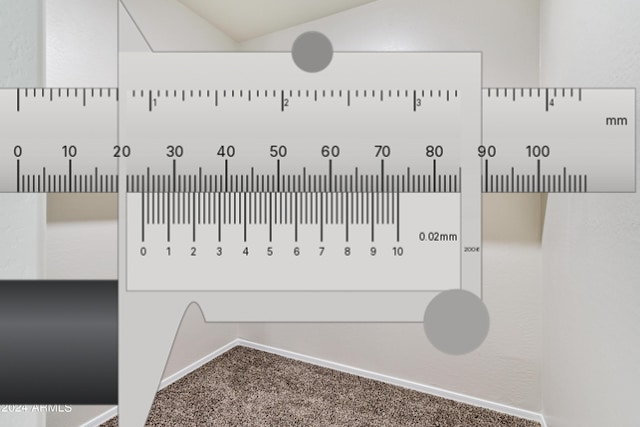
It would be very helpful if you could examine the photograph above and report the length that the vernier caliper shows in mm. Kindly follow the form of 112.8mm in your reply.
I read 24.0mm
